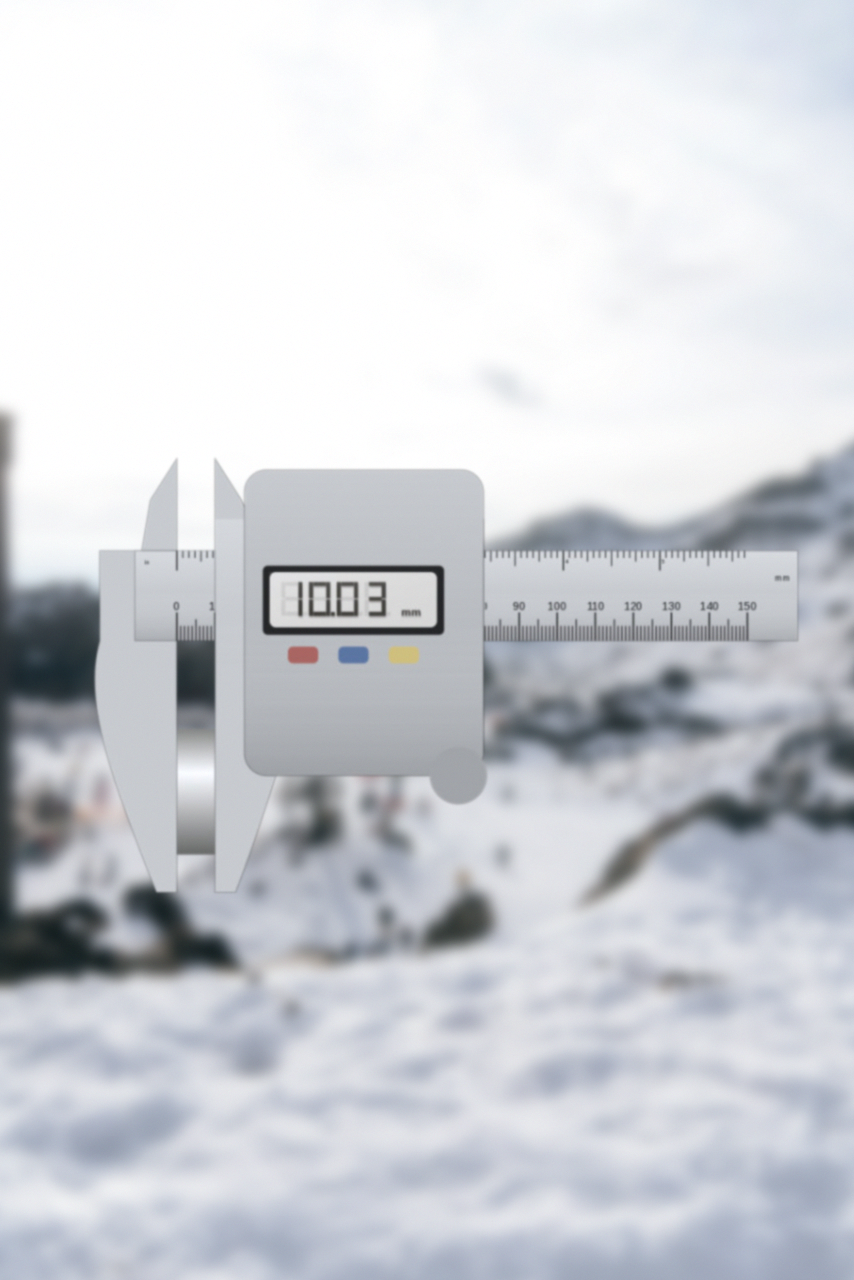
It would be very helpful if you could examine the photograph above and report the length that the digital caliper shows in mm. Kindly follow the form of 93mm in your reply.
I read 10.03mm
